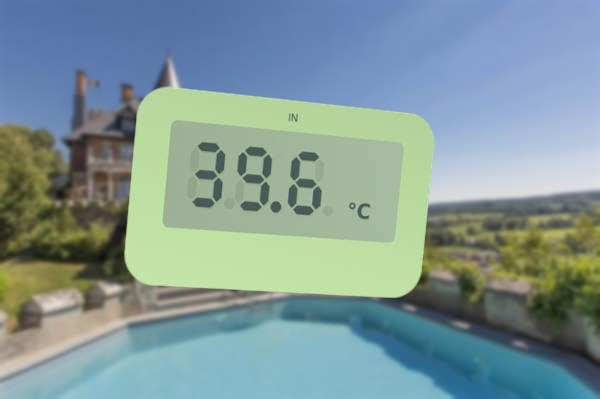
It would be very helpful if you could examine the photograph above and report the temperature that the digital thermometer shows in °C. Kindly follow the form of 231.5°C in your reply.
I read 39.6°C
